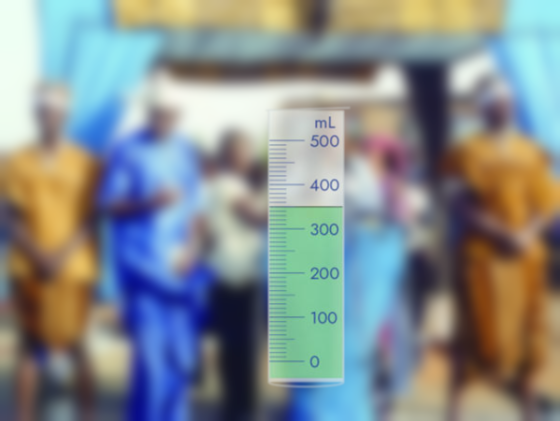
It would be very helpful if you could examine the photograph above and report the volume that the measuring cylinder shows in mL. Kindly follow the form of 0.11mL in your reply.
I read 350mL
